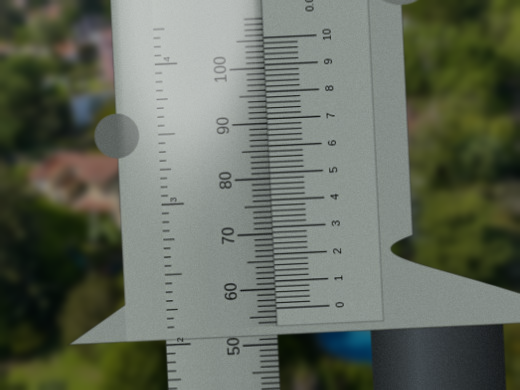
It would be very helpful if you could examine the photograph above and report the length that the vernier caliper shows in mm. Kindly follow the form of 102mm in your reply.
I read 56.5mm
